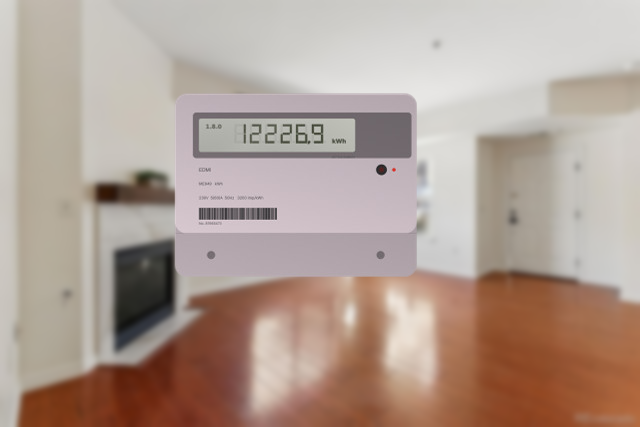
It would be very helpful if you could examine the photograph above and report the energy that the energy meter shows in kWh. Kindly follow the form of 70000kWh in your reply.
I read 12226.9kWh
